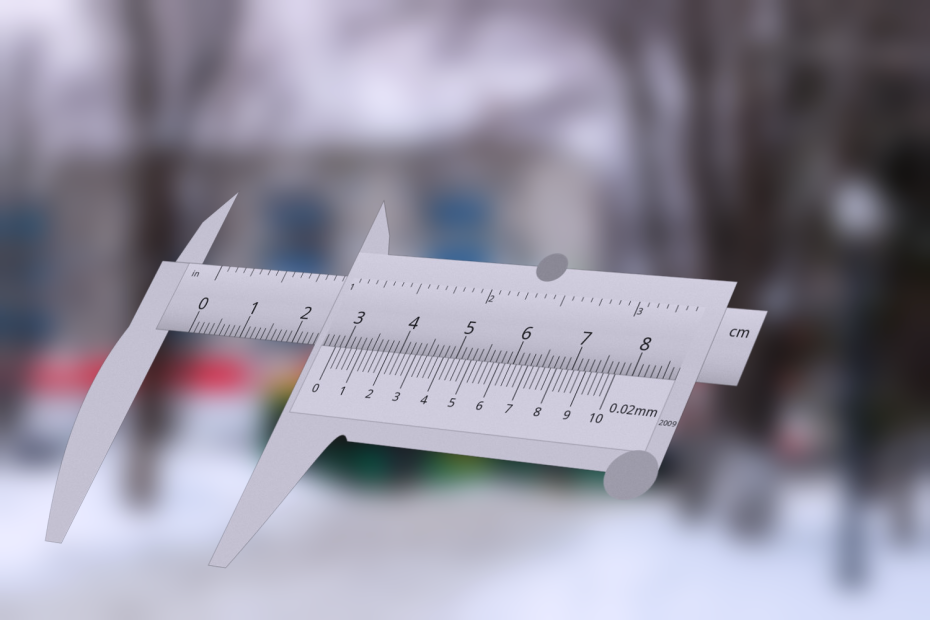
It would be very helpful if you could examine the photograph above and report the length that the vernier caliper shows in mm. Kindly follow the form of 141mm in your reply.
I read 28.2mm
